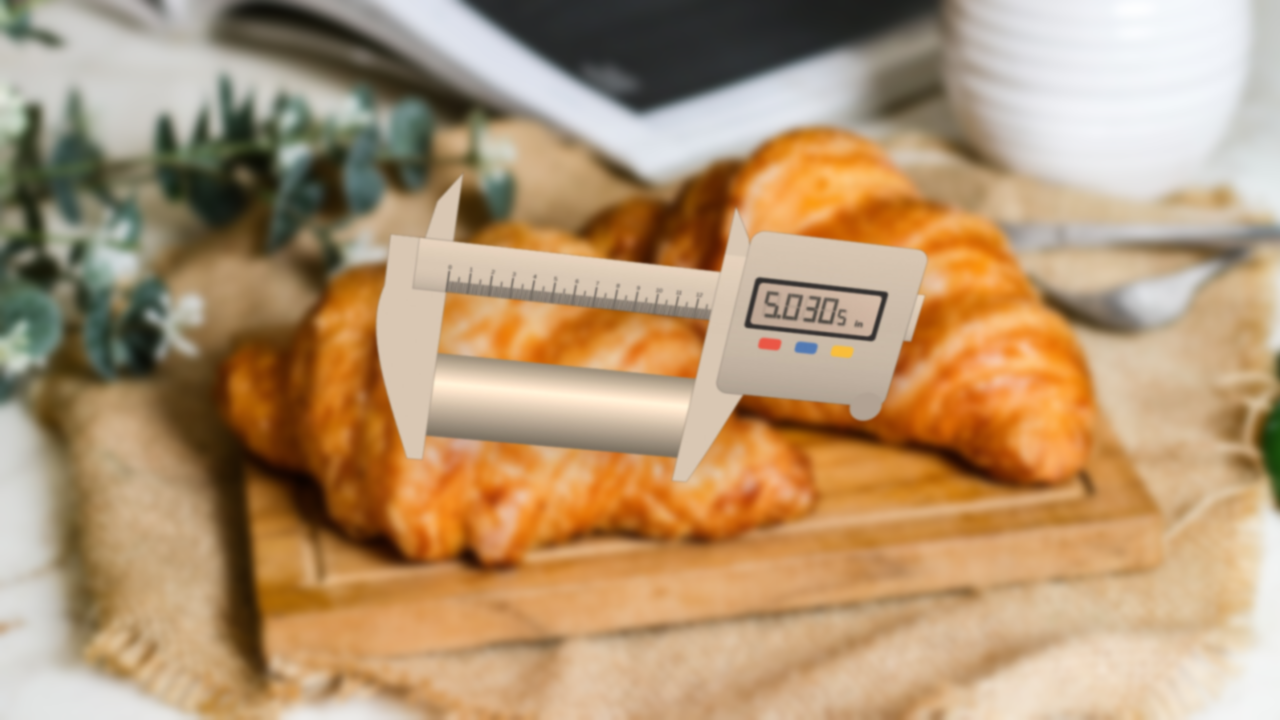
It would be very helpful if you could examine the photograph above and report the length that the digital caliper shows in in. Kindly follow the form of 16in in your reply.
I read 5.0305in
